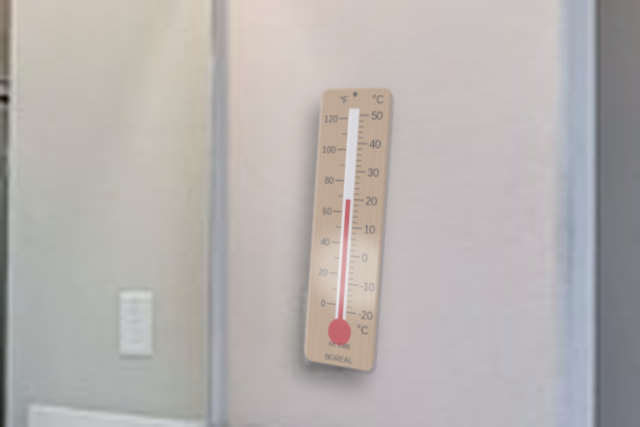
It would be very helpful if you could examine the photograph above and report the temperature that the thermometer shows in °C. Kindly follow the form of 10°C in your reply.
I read 20°C
